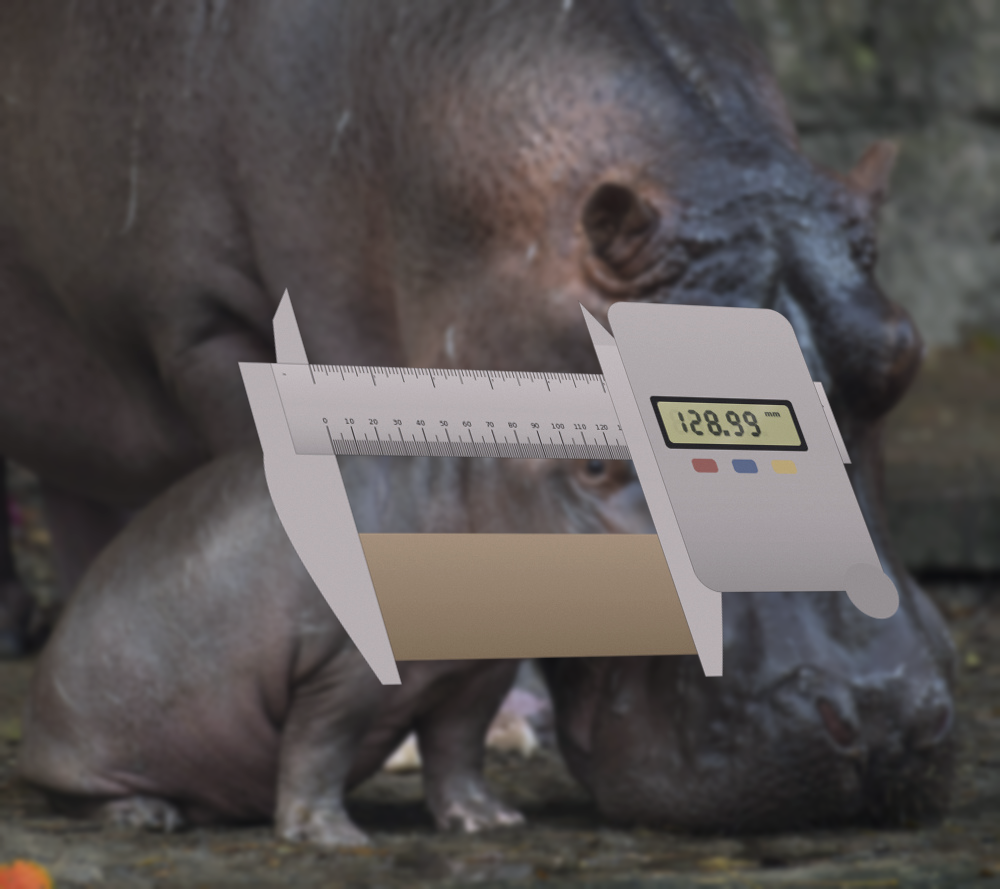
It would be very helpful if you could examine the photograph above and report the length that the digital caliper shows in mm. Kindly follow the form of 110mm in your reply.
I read 128.99mm
